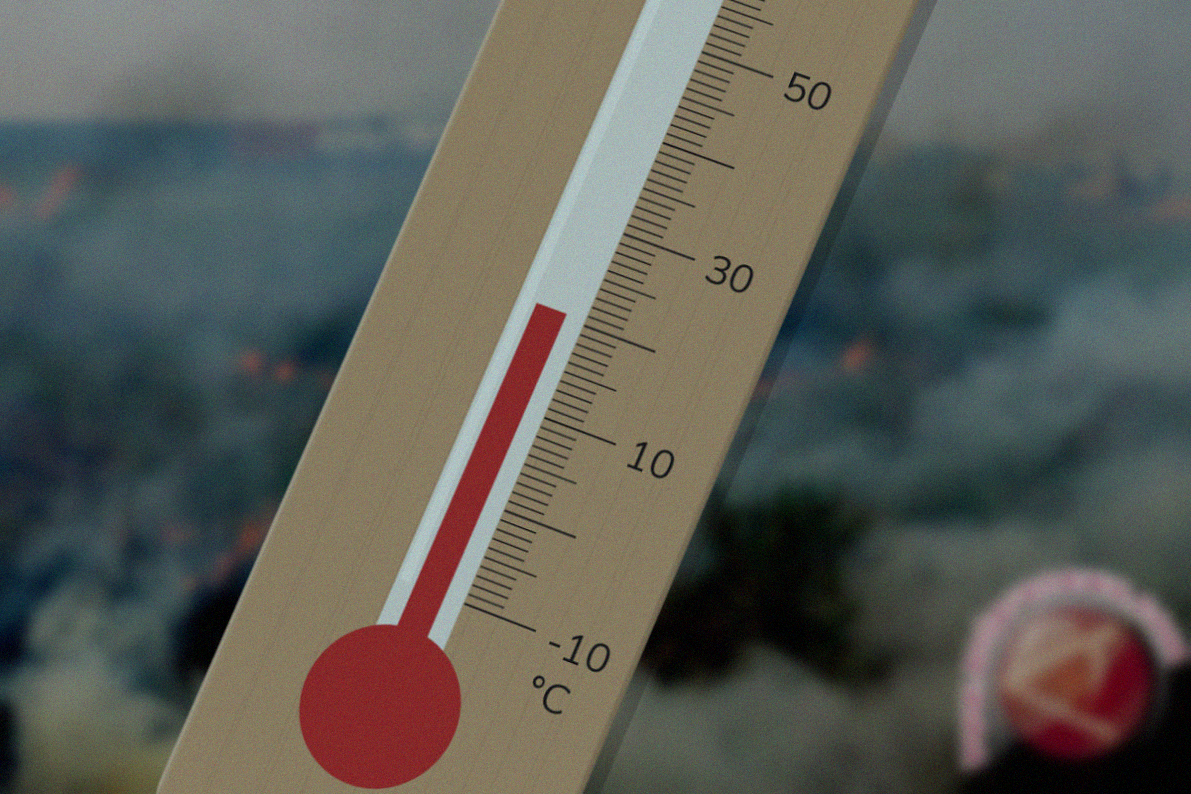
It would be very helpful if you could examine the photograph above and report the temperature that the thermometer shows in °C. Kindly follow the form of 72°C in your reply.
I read 20.5°C
